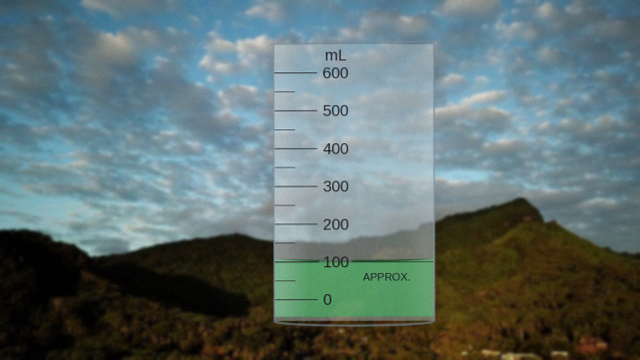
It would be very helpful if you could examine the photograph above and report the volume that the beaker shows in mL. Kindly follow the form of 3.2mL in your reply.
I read 100mL
